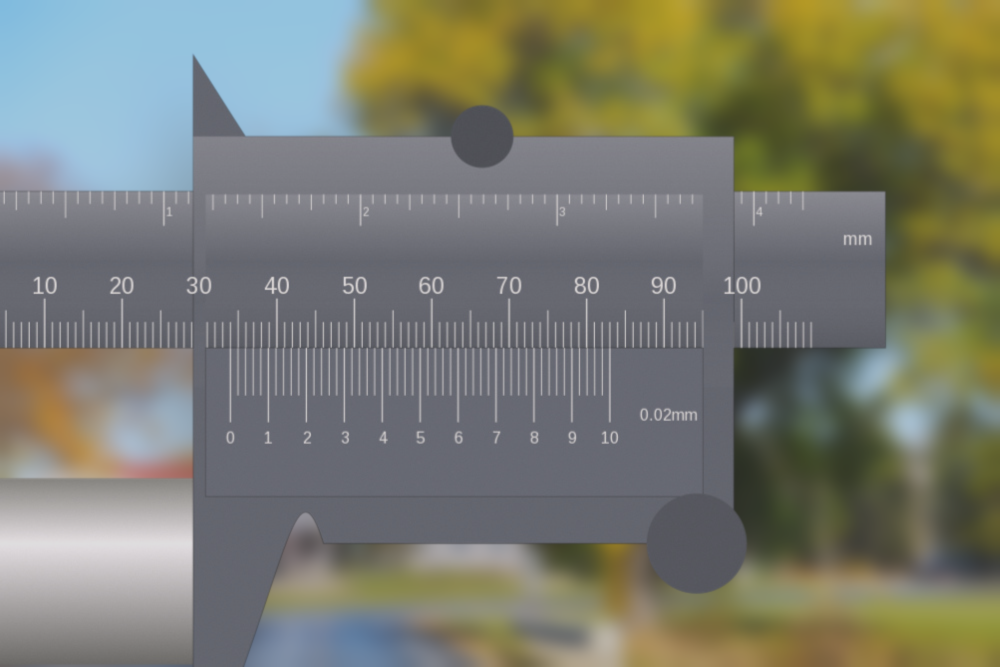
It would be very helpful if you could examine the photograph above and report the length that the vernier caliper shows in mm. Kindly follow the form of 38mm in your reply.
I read 34.0mm
